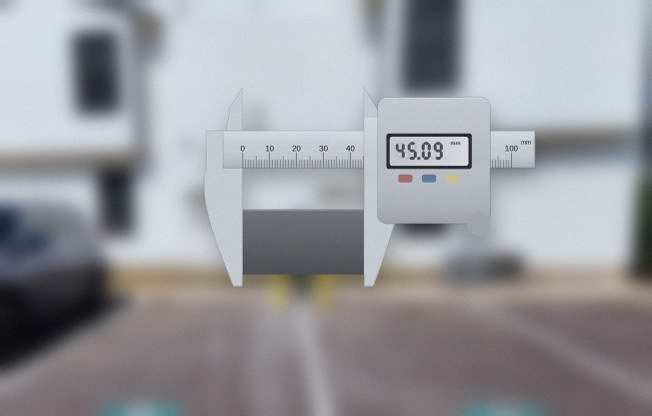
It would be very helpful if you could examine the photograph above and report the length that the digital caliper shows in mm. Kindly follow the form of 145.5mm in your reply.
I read 45.09mm
